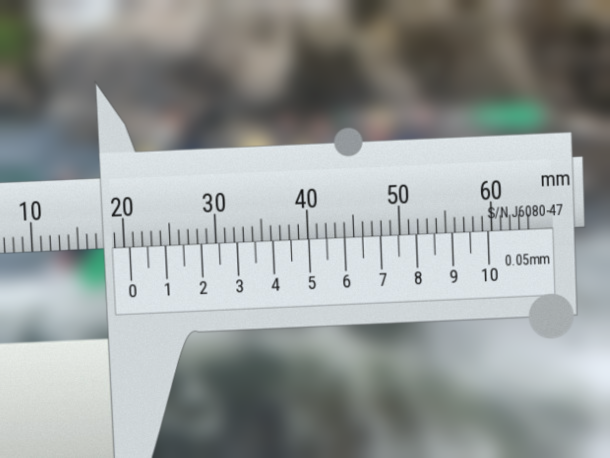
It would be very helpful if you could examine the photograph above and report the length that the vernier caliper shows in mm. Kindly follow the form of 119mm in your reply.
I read 20.6mm
